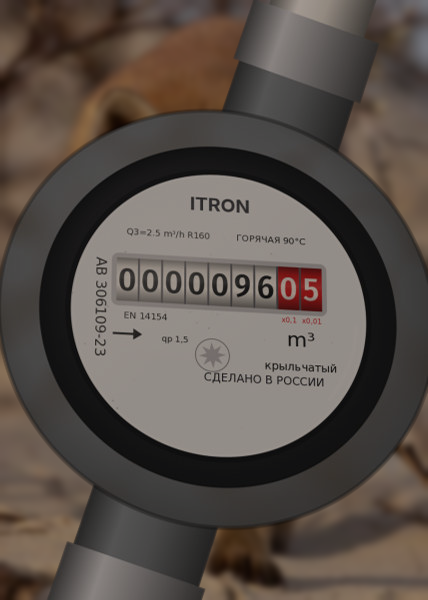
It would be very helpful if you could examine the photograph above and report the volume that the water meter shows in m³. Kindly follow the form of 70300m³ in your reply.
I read 96.05m³
